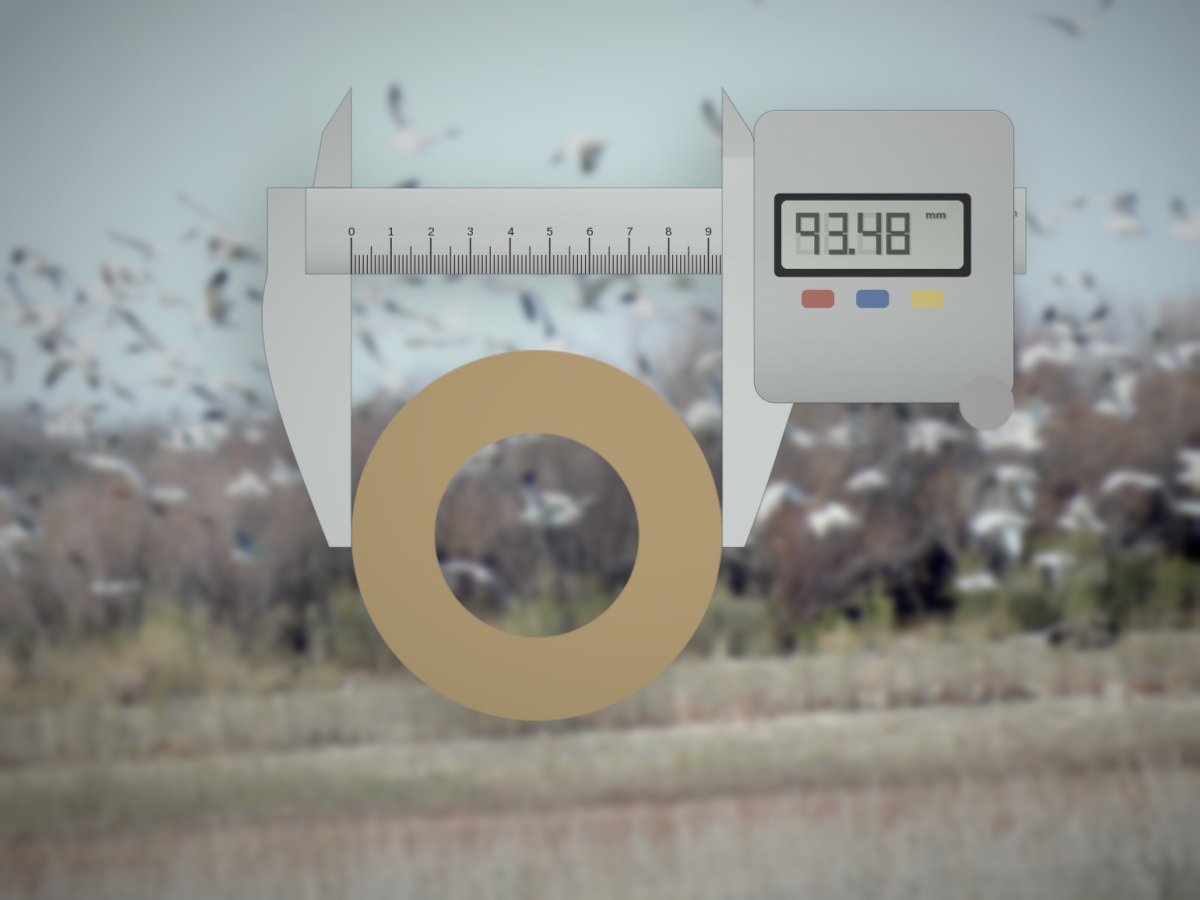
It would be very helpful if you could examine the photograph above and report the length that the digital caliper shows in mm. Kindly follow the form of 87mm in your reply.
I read 93.48mm
